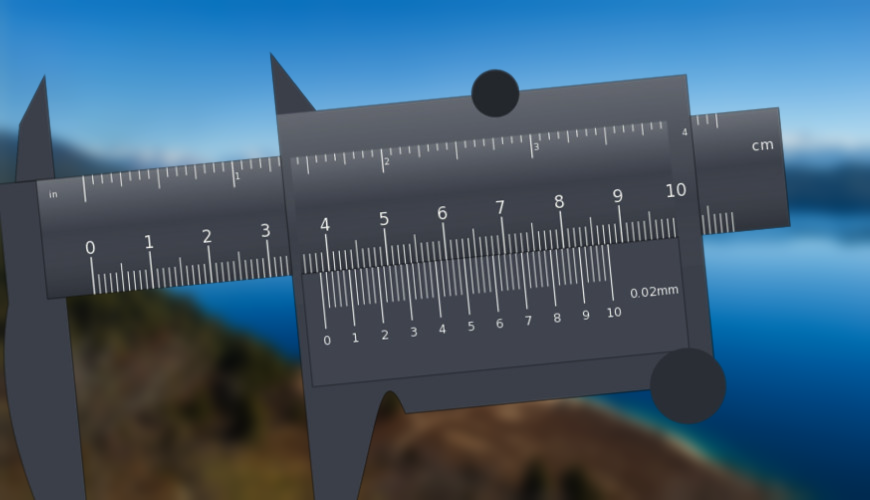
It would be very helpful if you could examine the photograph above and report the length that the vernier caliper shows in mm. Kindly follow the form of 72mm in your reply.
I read 38.5mm
